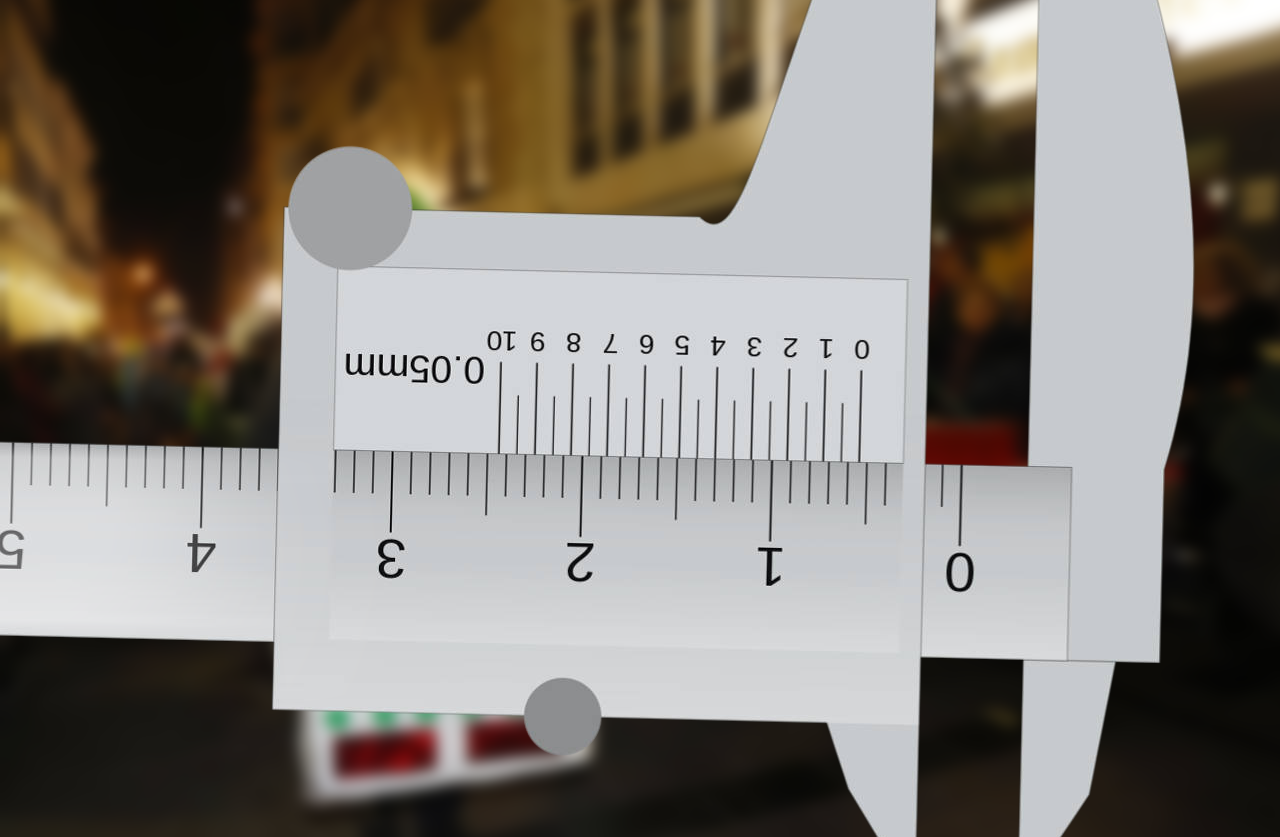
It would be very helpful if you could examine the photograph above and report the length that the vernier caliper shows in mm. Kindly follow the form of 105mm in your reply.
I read 5.4mm
